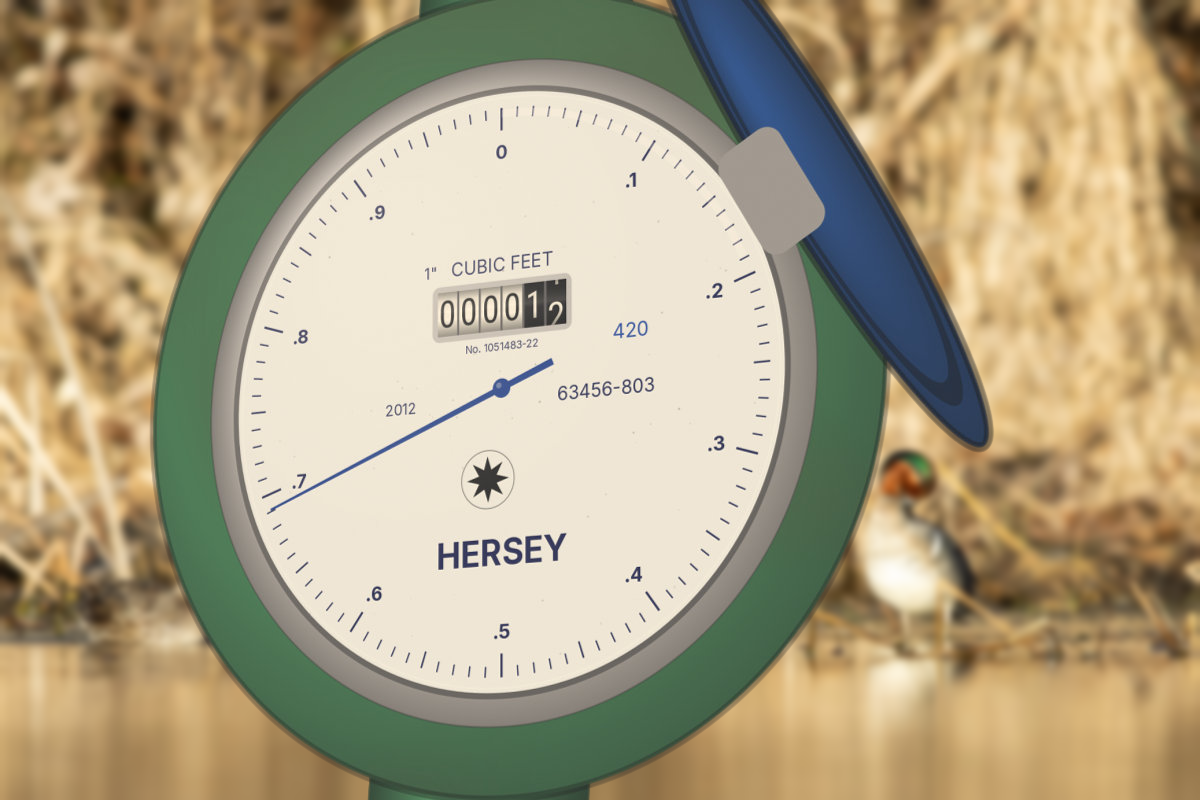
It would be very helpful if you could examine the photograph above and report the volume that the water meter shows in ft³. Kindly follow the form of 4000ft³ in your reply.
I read 11.69ft³
